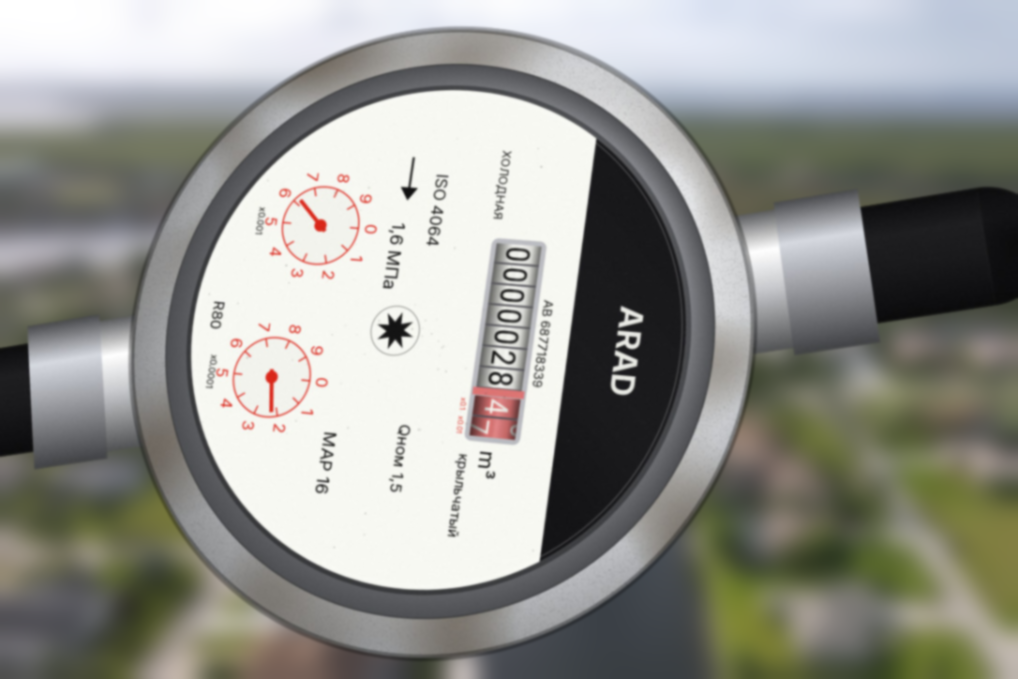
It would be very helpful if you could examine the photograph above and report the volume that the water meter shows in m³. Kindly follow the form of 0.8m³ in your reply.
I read 28.4662m³
